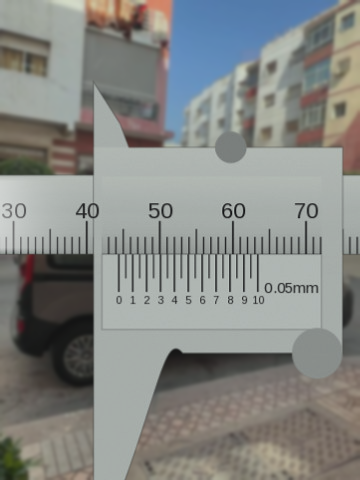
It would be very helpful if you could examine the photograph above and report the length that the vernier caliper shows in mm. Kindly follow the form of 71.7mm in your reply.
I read 44.4mm
